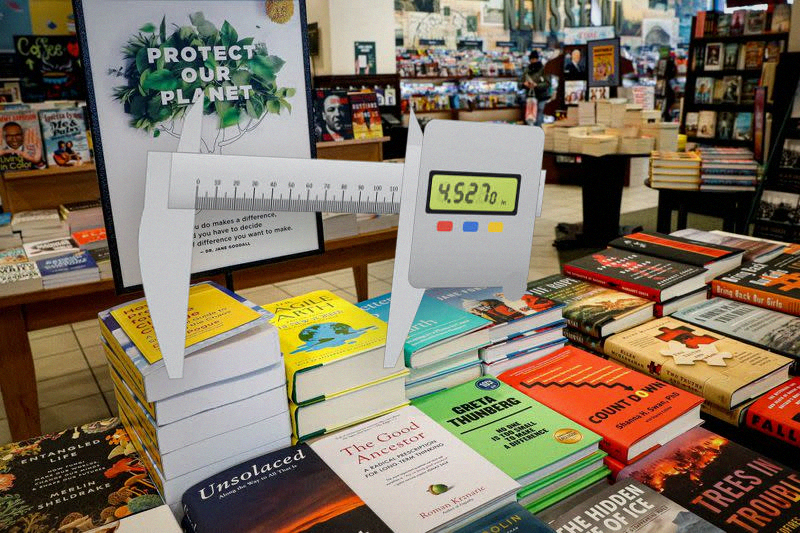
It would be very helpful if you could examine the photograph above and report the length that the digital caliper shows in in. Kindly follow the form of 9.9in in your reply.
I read 4.5270in
